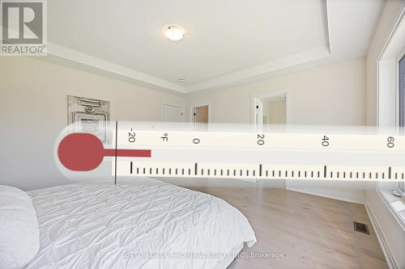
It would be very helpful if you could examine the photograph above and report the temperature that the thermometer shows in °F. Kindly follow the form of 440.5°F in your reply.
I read -14°F
